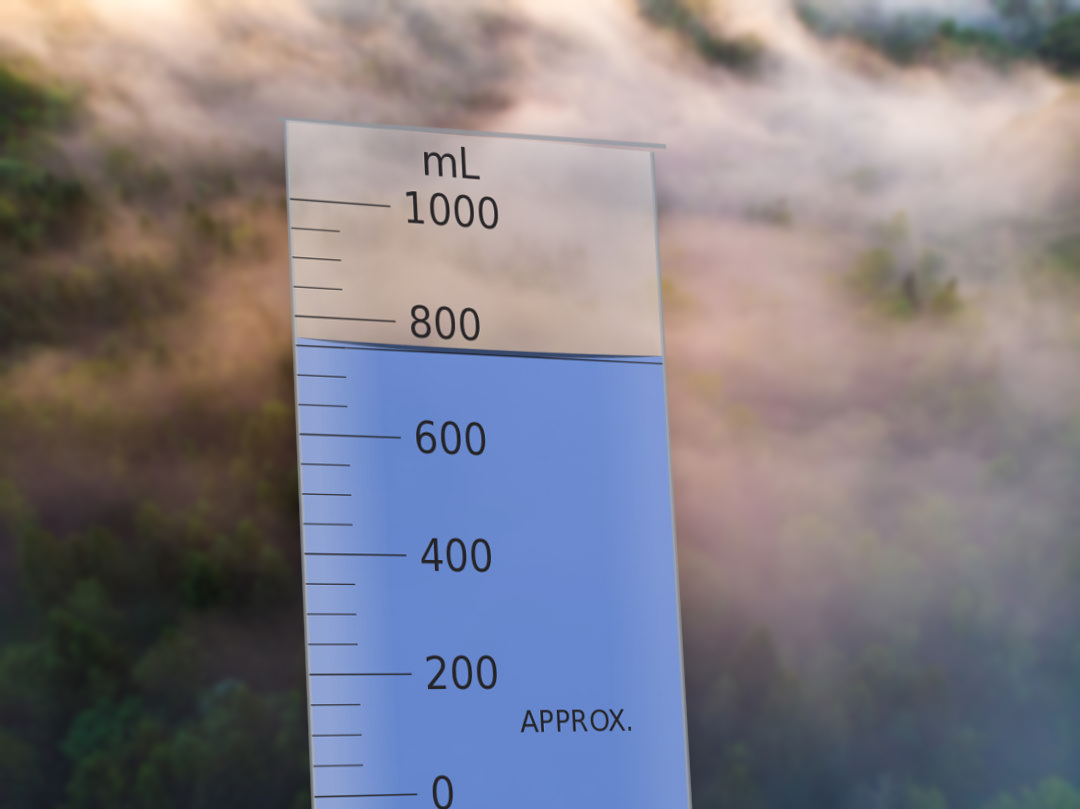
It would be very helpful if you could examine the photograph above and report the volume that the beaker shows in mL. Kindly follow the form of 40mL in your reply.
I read 750mL
